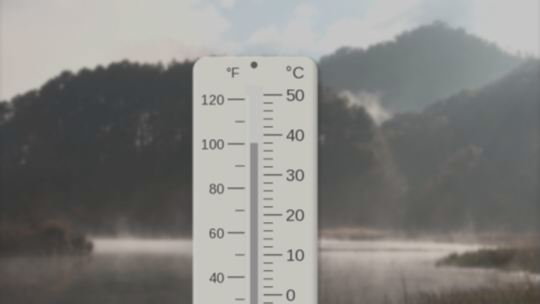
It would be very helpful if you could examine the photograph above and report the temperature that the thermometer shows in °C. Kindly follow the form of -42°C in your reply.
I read 38°C
